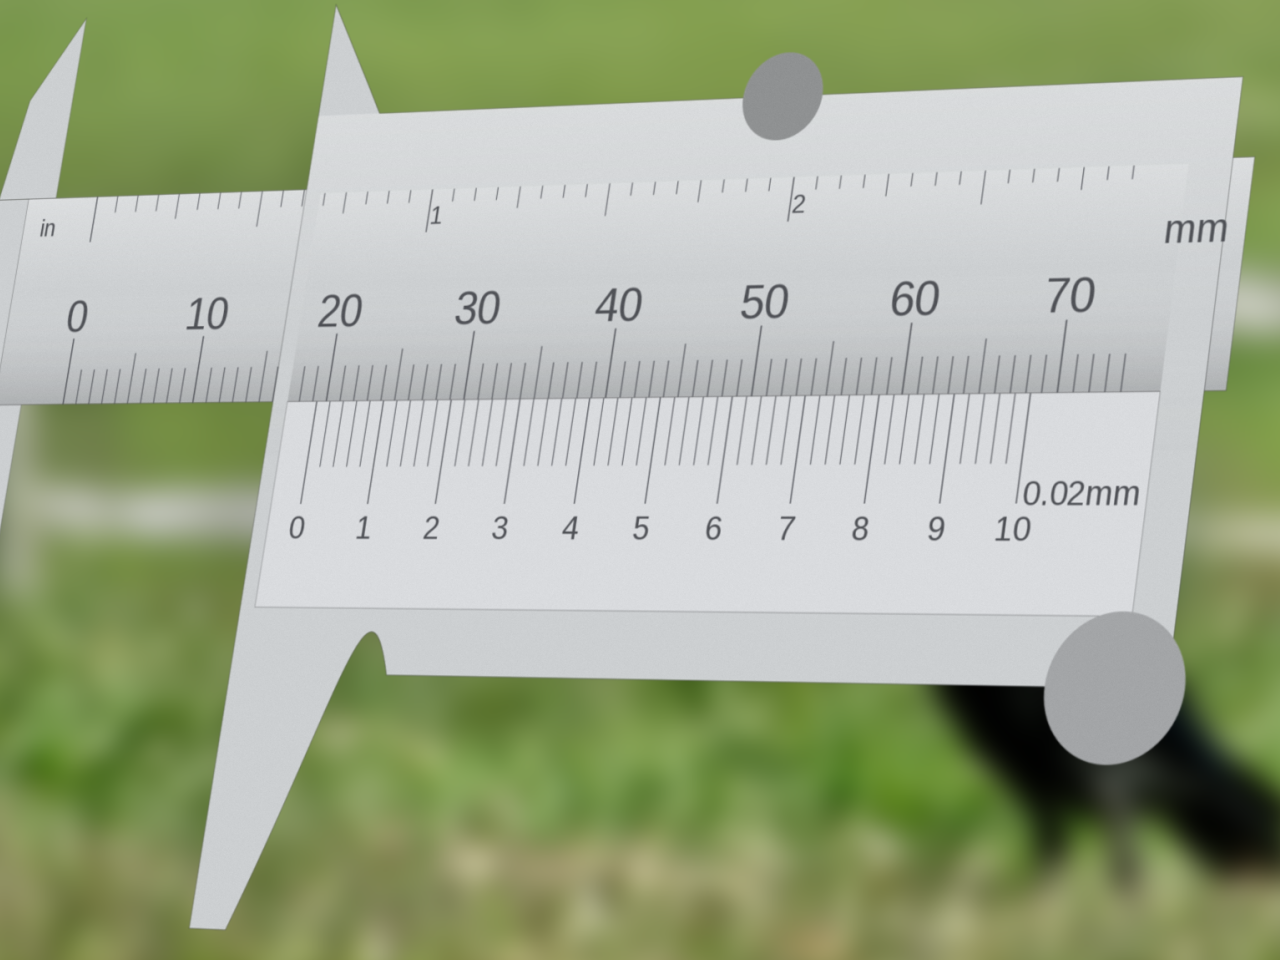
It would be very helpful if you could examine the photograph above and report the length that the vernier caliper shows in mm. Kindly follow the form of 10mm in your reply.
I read 19.3mm
